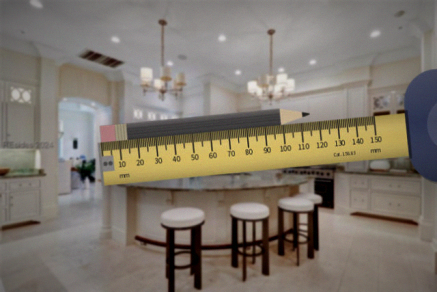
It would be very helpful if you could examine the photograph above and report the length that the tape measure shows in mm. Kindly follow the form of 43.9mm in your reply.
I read 115mm
